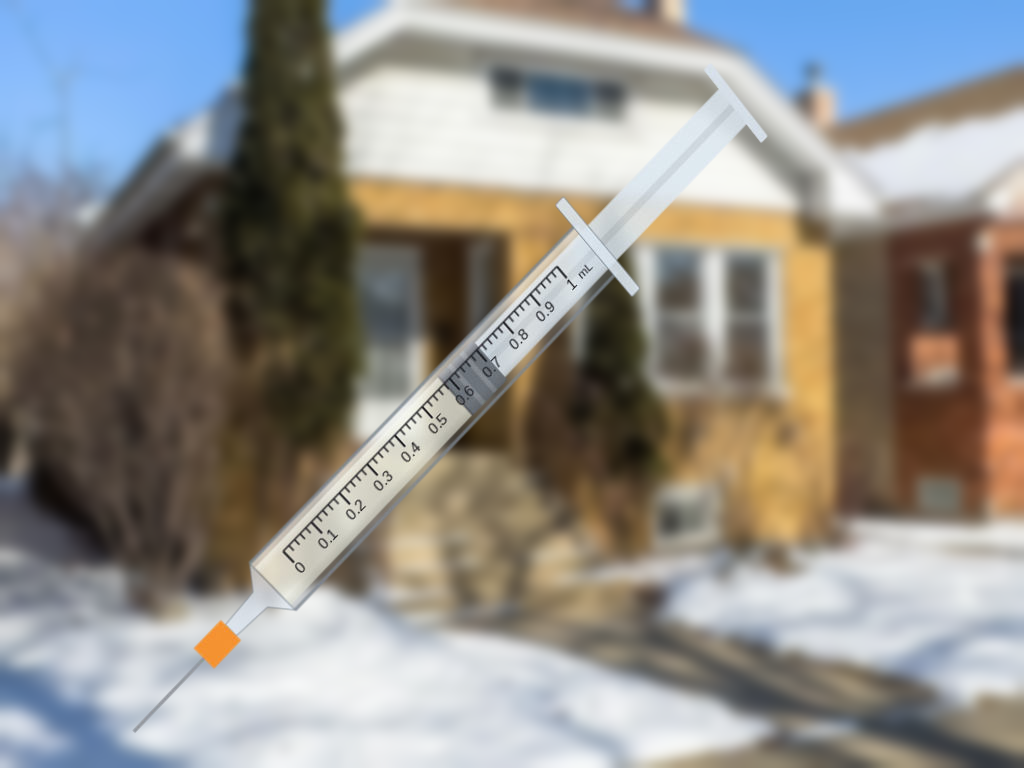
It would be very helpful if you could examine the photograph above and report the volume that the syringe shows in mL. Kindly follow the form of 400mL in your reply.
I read 0.58mL
